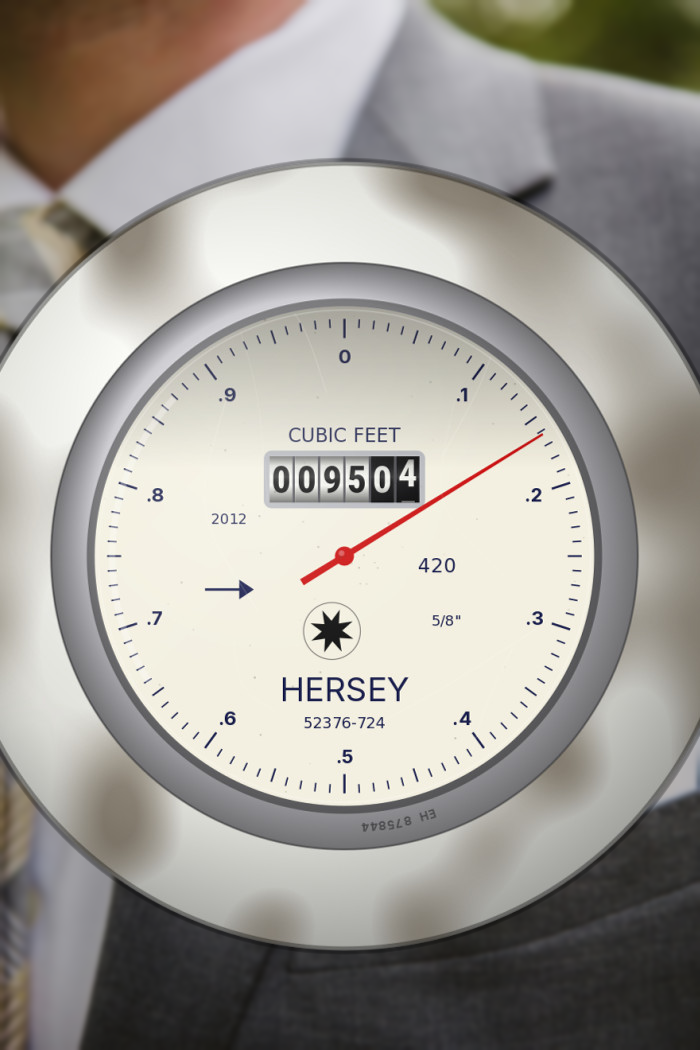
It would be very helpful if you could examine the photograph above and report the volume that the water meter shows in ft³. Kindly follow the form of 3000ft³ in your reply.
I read 9504.16ft³
